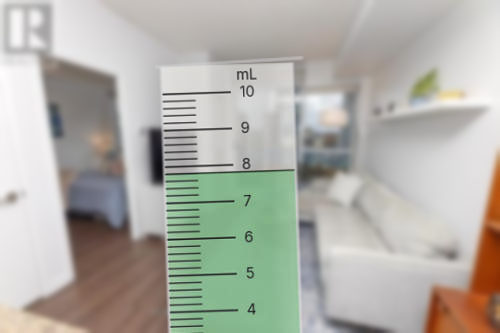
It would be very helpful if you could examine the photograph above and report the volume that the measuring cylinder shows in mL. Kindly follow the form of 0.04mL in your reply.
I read 7.8mL
